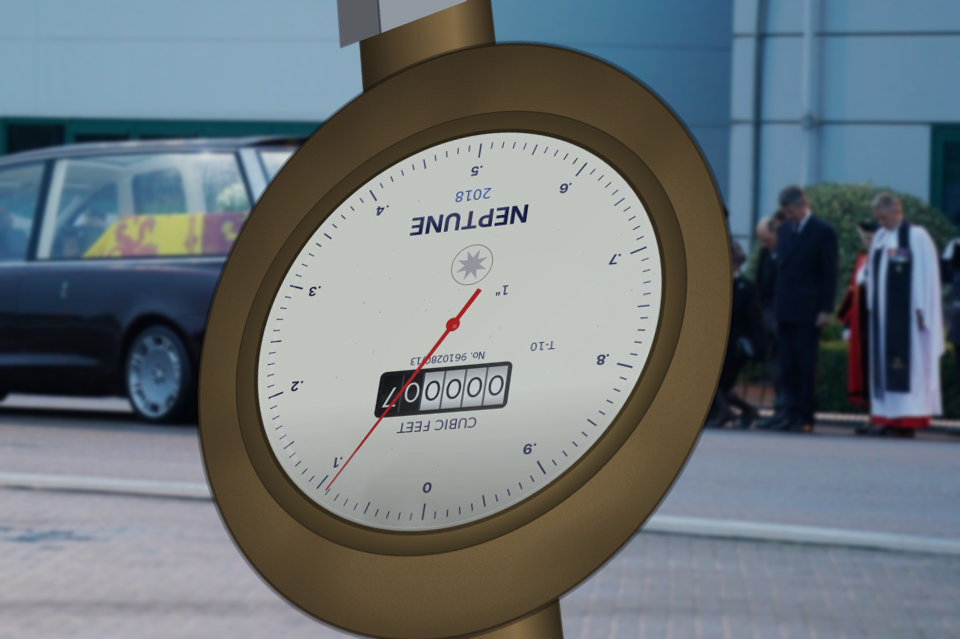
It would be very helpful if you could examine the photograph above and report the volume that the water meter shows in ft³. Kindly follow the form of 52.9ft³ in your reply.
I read 7.09ft³
